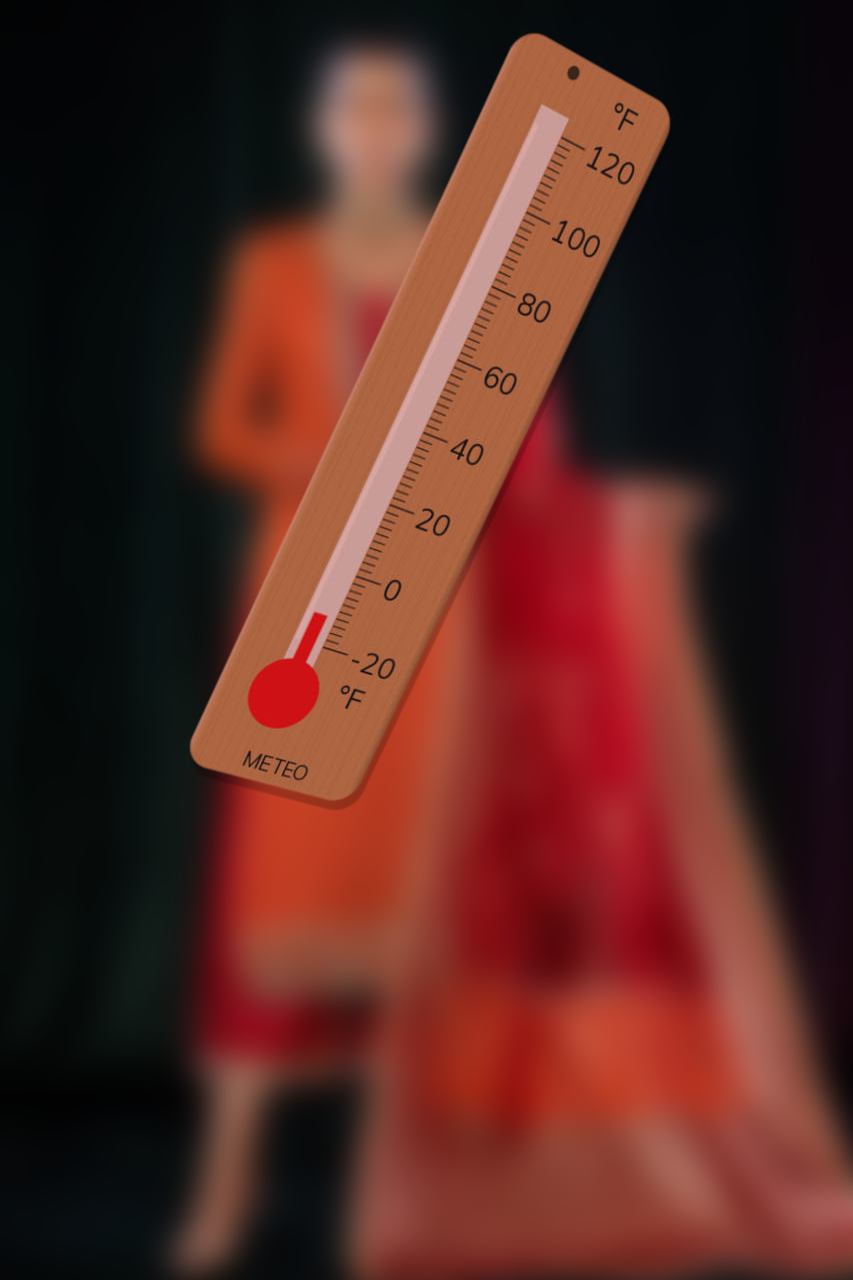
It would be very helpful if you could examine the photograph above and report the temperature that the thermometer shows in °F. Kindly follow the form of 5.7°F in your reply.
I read -12°F
